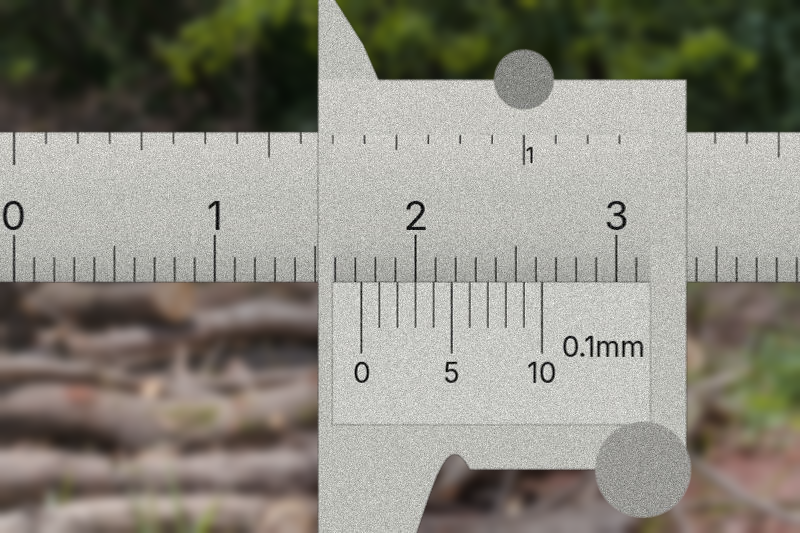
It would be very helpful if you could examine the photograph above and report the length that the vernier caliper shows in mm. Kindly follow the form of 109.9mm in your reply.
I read 17.3mm
